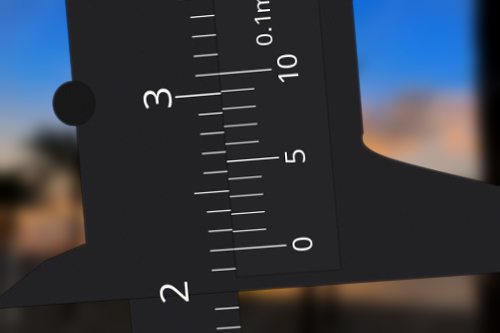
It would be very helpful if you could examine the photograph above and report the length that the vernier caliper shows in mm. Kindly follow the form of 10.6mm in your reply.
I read 22.0mm
